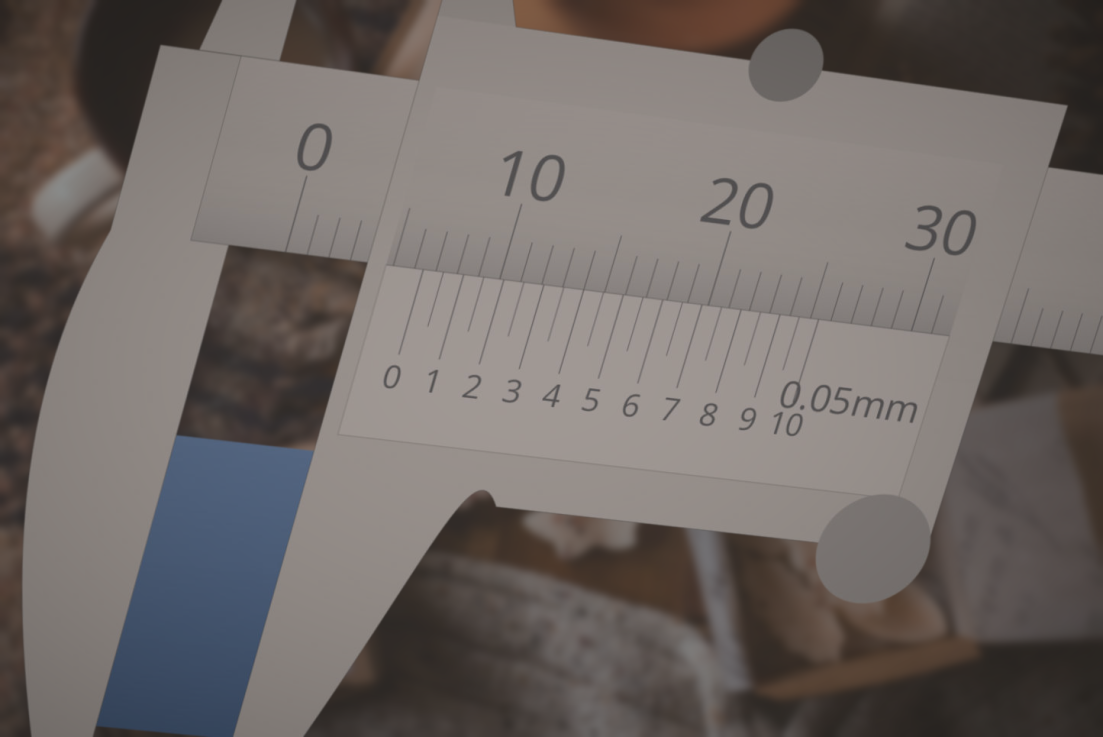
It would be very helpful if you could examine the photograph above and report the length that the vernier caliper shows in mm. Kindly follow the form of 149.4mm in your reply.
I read 6.4mm
